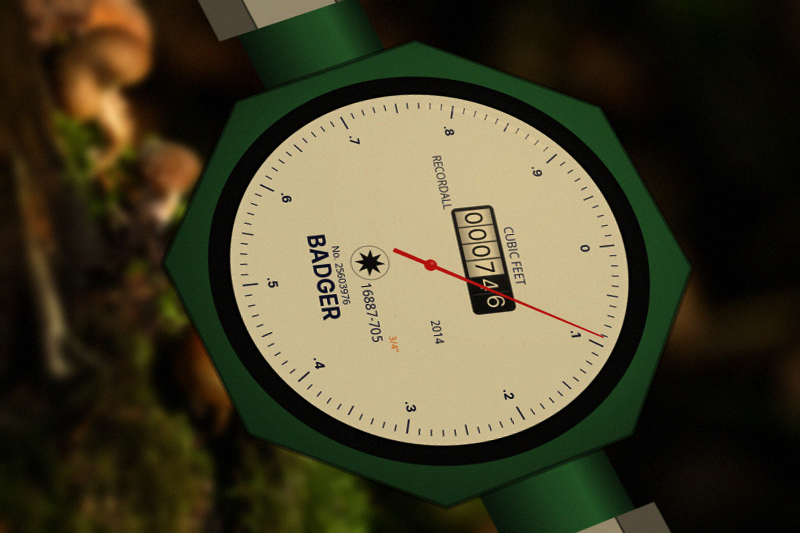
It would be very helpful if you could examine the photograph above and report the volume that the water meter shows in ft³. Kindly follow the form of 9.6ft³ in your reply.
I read 746.09ft³
